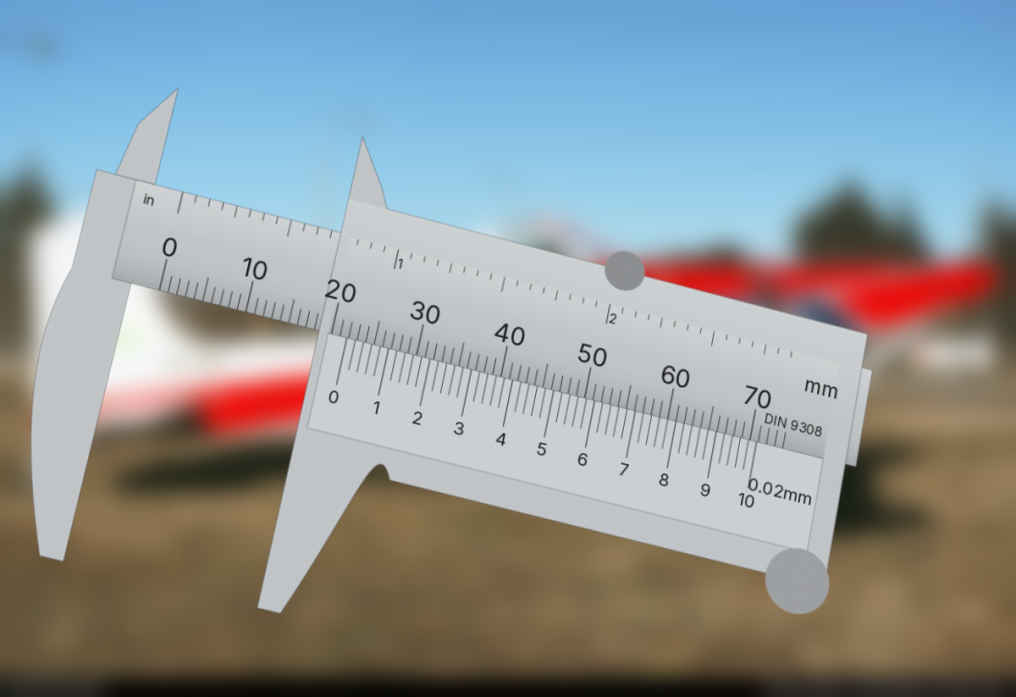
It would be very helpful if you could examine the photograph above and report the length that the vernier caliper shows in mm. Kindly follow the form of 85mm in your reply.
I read 21.8mm
